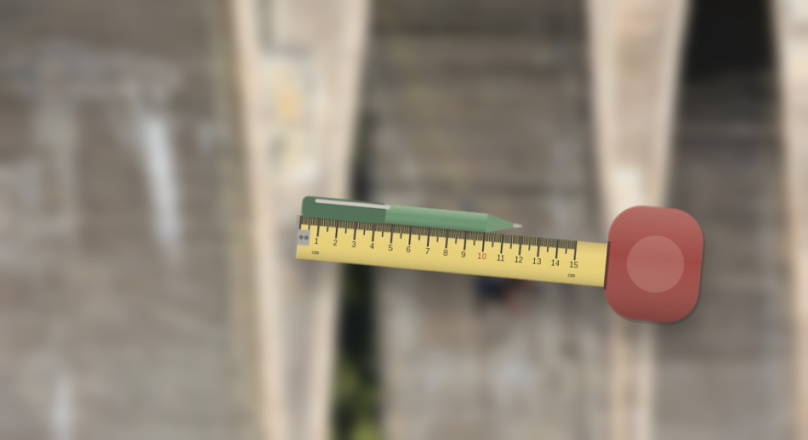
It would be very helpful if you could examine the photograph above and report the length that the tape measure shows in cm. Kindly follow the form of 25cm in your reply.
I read 12cm
